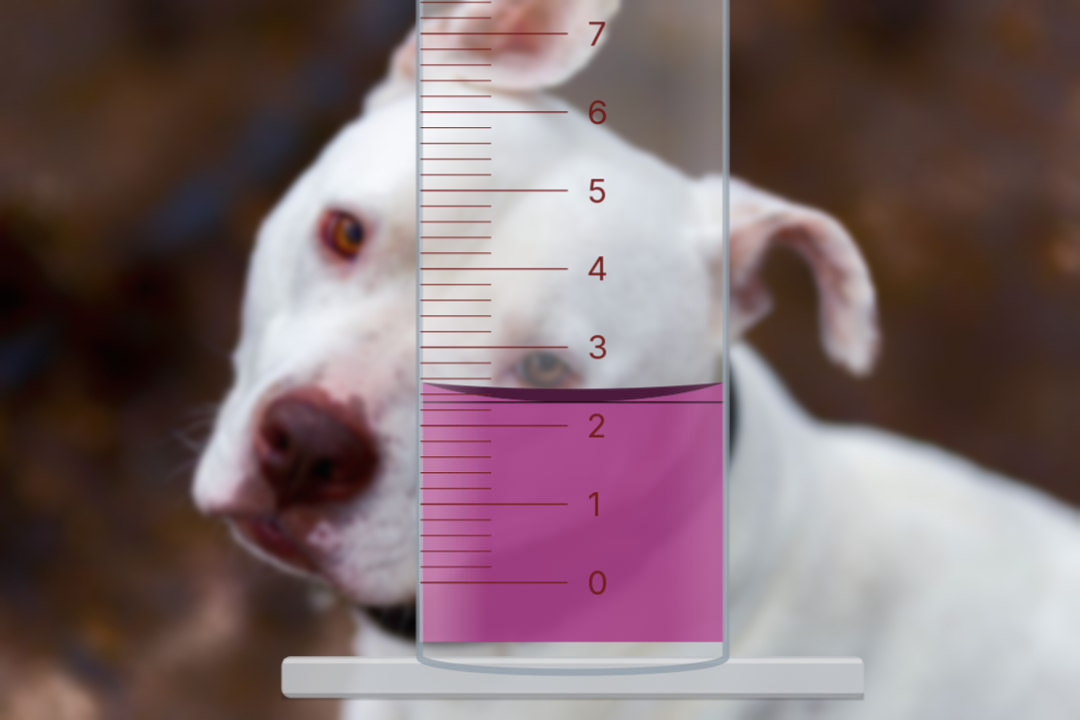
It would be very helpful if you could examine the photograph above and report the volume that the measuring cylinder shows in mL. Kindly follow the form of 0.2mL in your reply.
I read 2.3mL
